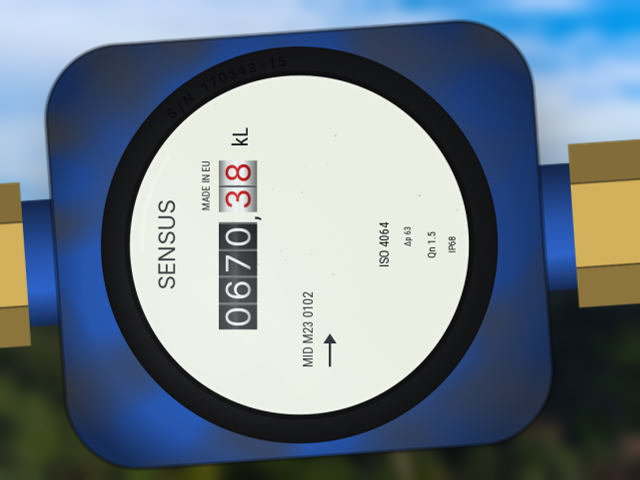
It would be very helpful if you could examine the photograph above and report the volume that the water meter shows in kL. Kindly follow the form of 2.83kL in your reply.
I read 670.38kL
